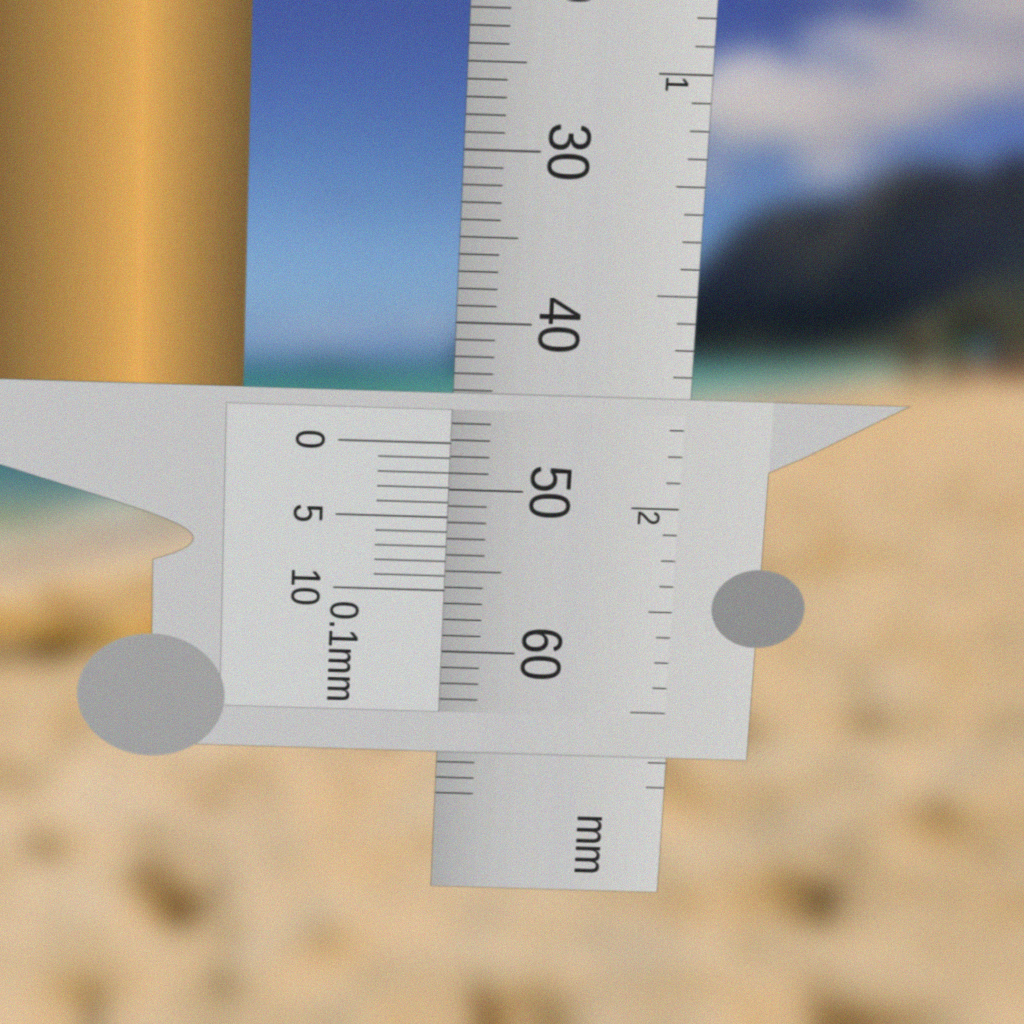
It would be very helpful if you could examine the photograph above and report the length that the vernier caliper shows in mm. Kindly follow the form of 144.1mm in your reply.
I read 47.2mm
